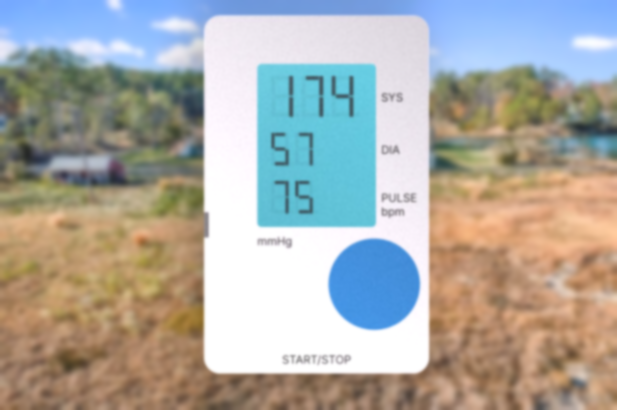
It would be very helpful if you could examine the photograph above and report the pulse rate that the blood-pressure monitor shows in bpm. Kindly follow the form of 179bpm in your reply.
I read 75bpm
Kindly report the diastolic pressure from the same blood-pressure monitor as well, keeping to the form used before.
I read 57mmHg
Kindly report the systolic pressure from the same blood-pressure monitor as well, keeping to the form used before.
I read 174mmHg
